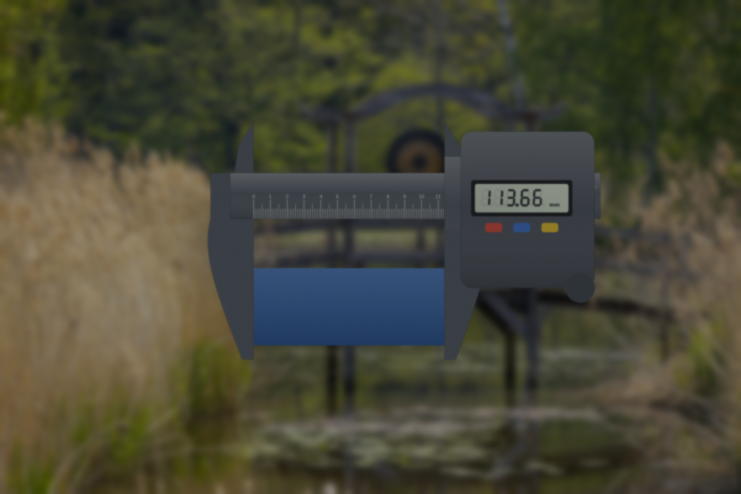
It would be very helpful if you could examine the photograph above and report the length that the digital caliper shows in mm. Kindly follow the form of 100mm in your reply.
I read 113.66mm
